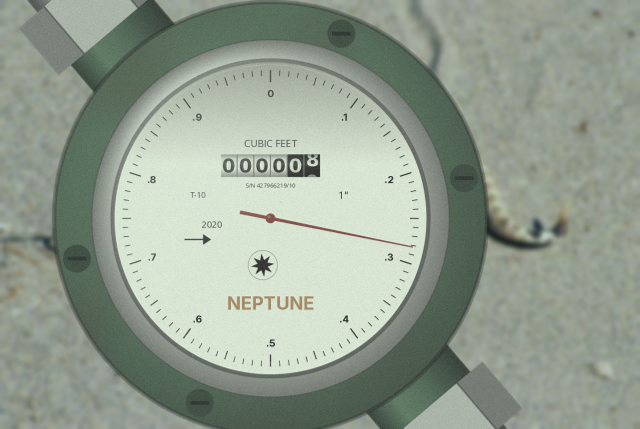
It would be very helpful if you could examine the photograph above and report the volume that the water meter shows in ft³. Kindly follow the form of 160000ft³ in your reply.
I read 8.28ft³
